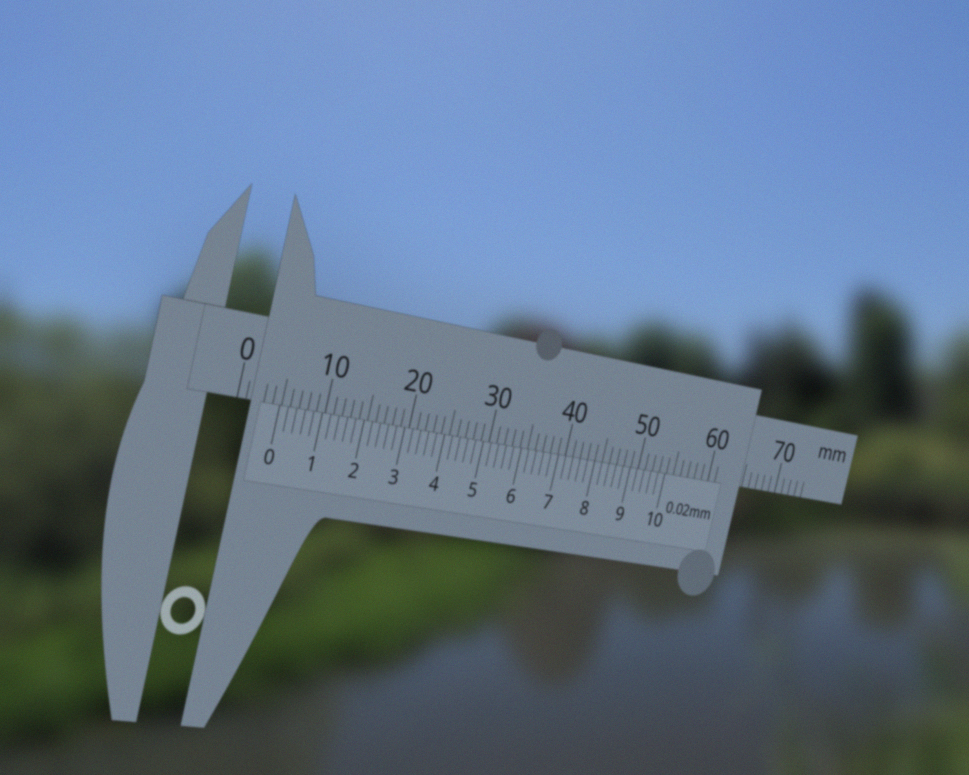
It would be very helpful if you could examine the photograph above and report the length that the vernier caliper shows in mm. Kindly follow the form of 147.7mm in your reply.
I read 4.8mm
